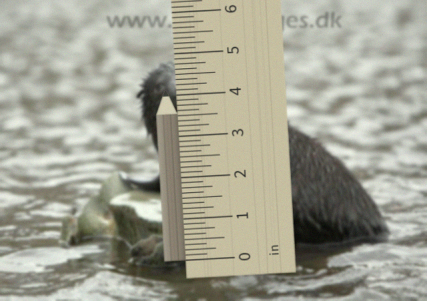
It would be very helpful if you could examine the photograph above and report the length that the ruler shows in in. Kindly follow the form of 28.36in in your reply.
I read 4.125in
